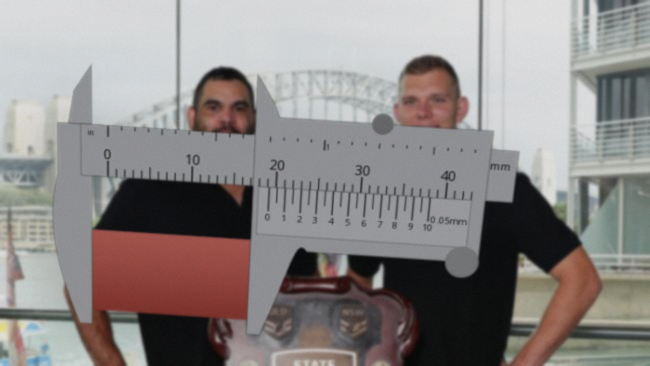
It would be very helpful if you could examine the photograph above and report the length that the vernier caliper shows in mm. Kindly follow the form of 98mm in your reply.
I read 19.2mm
